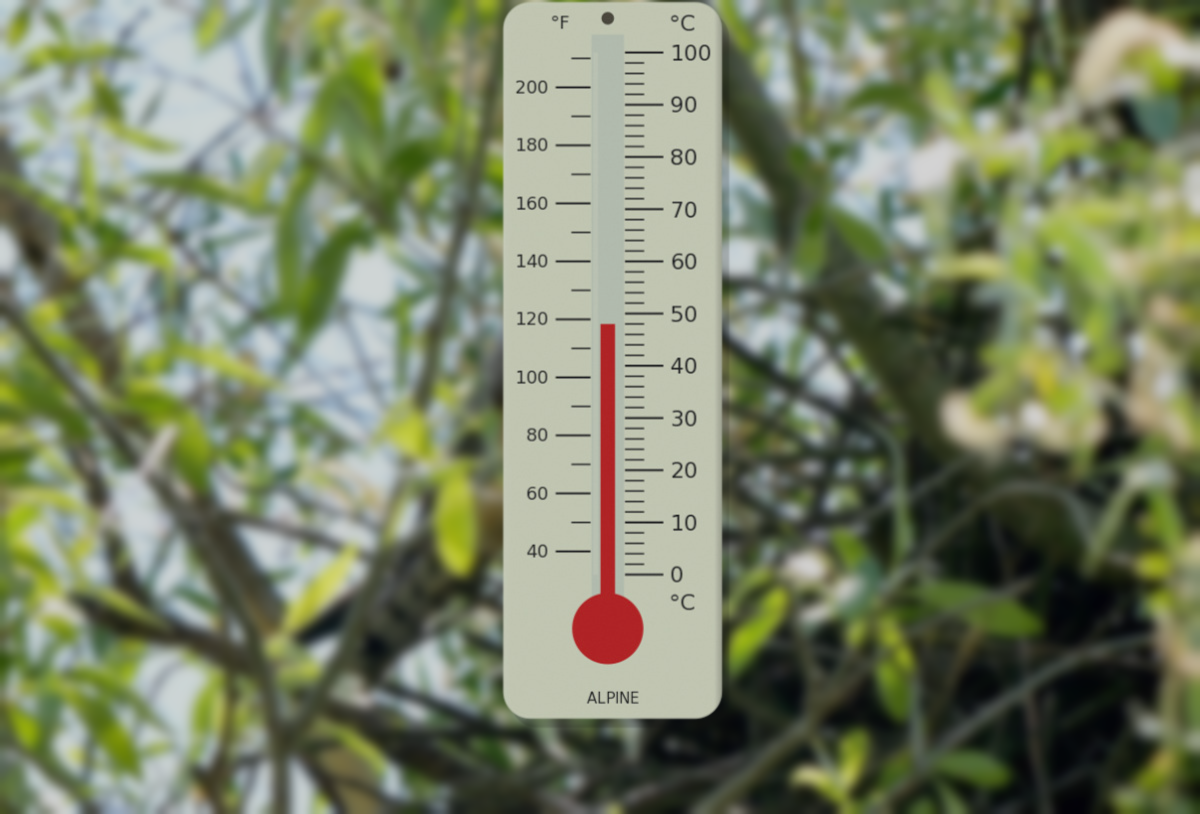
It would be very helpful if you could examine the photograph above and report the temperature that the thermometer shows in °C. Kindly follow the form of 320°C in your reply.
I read 48°C
